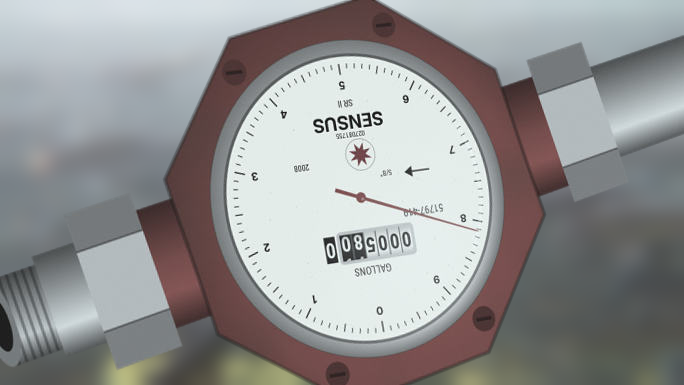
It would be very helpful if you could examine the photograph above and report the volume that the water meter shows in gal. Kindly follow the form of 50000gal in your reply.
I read 5798.1gal
